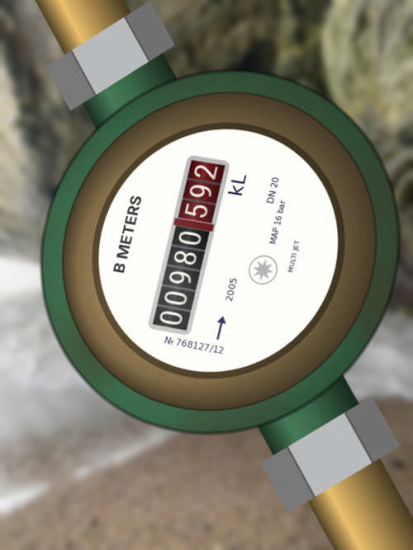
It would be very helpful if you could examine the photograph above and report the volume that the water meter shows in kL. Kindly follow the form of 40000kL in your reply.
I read 980.592kL
